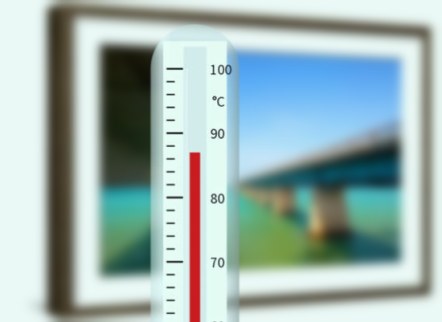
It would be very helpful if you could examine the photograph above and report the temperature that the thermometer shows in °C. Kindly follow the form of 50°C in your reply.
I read 87°C
